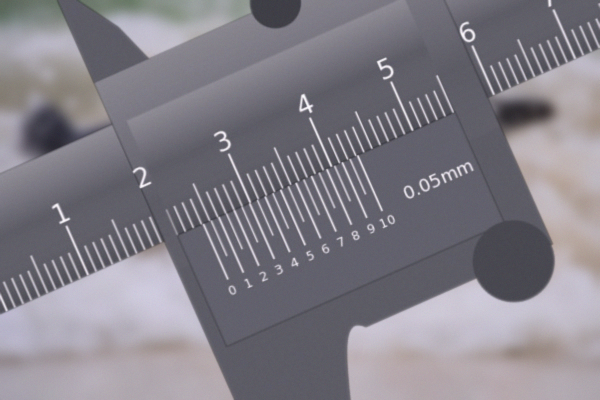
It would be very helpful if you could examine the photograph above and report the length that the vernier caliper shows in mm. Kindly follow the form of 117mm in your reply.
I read 24.2mm
